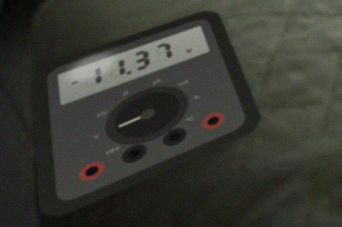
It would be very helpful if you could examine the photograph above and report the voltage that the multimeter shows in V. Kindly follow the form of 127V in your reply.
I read -11.37V
